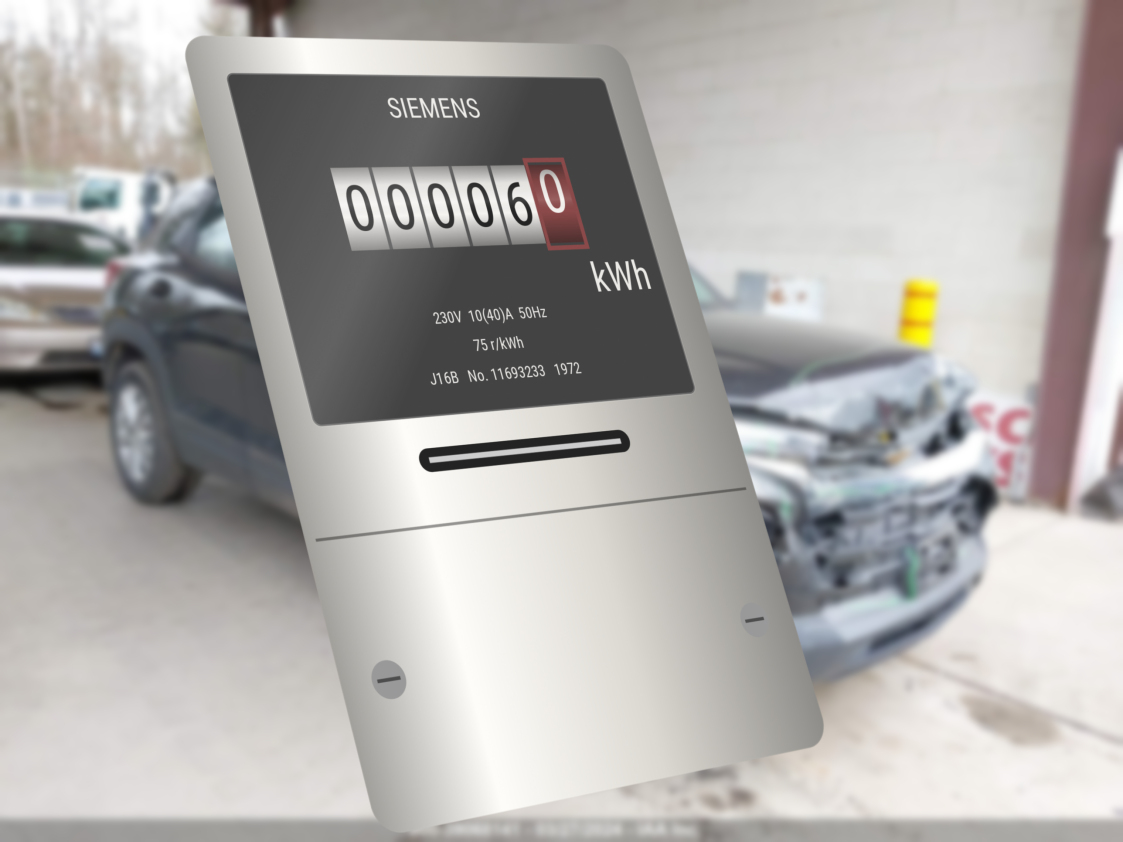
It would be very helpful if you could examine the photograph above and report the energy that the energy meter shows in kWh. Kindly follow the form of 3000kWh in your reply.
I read 6.0kWh
